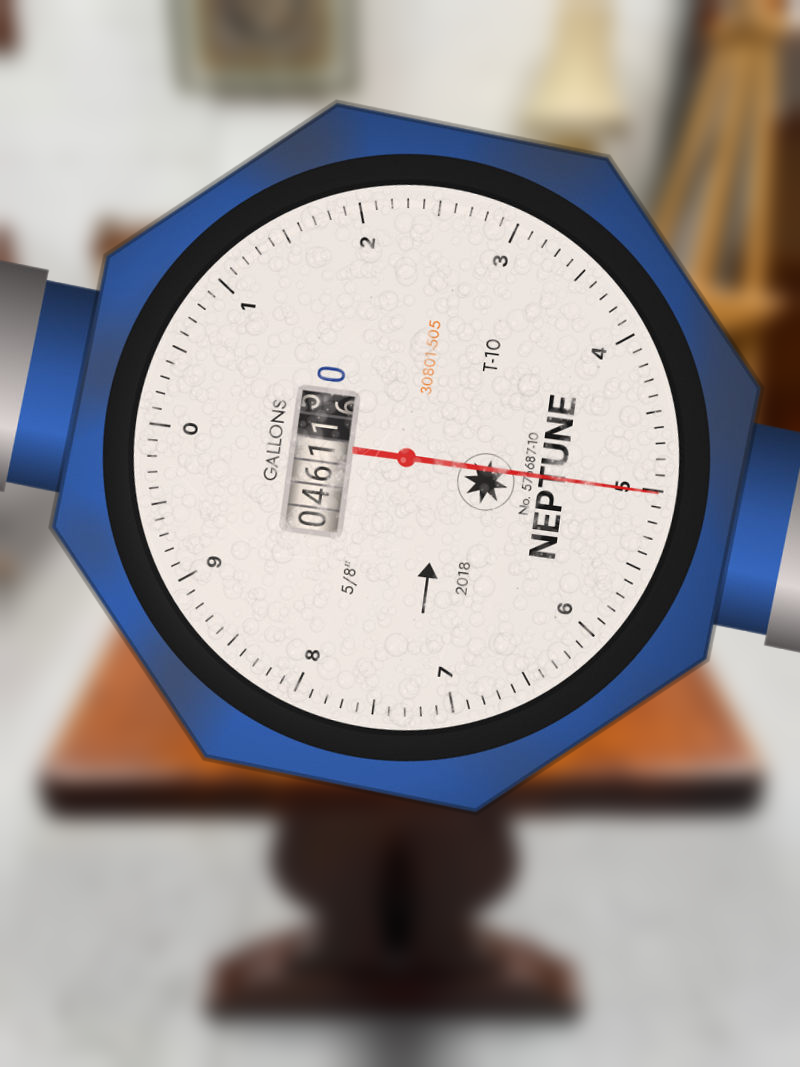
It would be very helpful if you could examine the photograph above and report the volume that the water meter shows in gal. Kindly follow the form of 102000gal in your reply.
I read 461155.0gal
